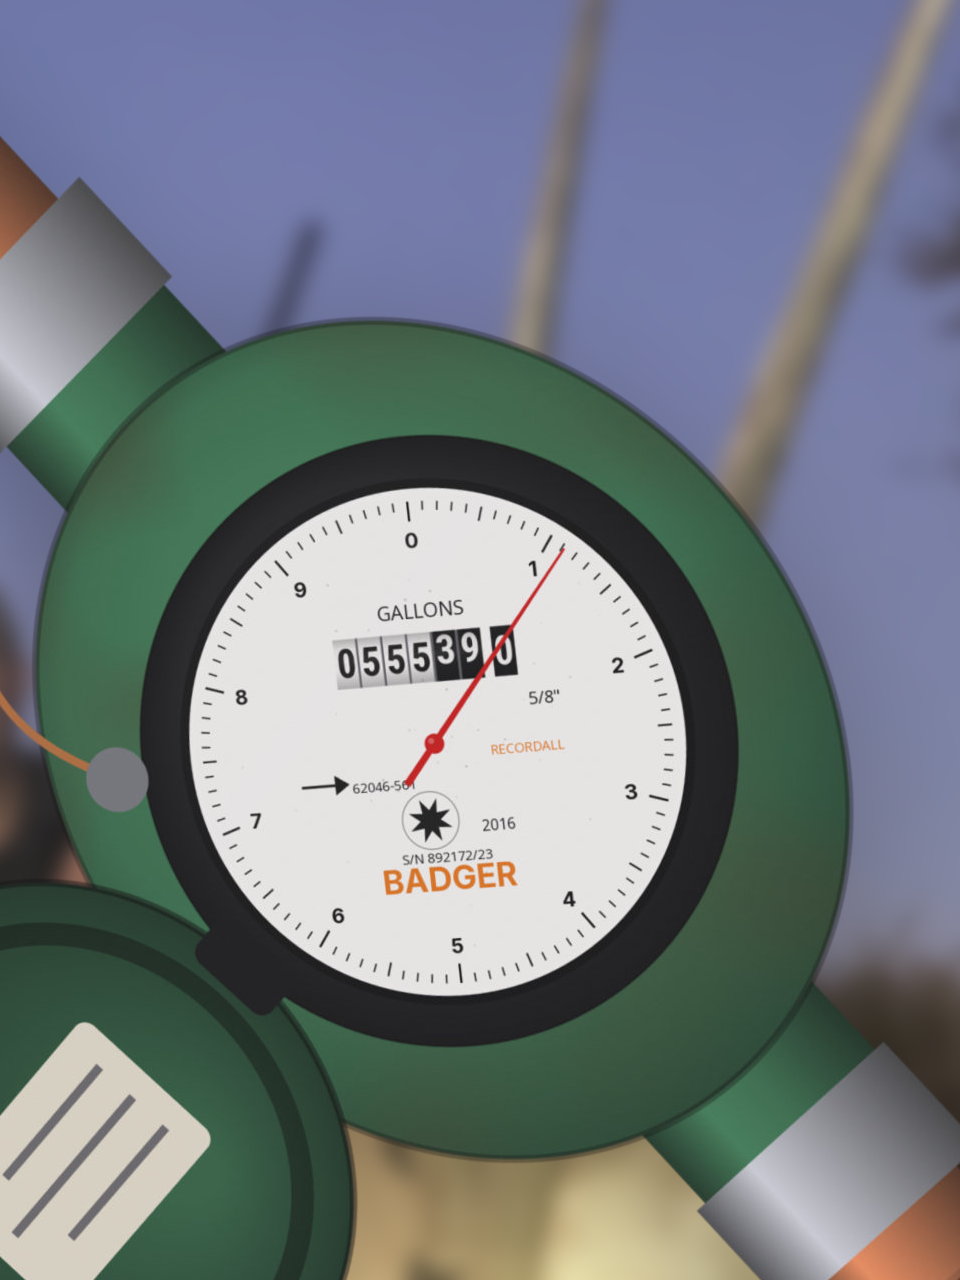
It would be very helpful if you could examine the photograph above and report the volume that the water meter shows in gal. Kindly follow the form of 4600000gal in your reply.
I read 555391.1gal
